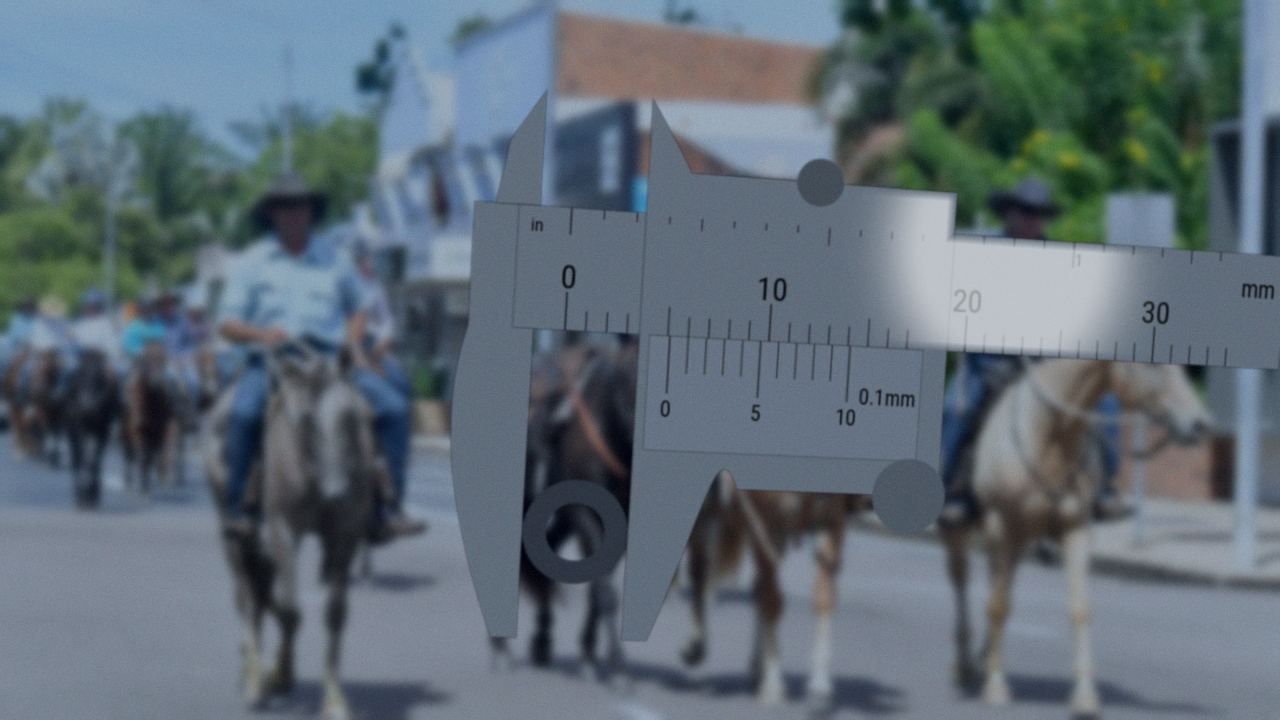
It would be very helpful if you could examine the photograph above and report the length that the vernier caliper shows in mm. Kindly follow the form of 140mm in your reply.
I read 5.1mm
